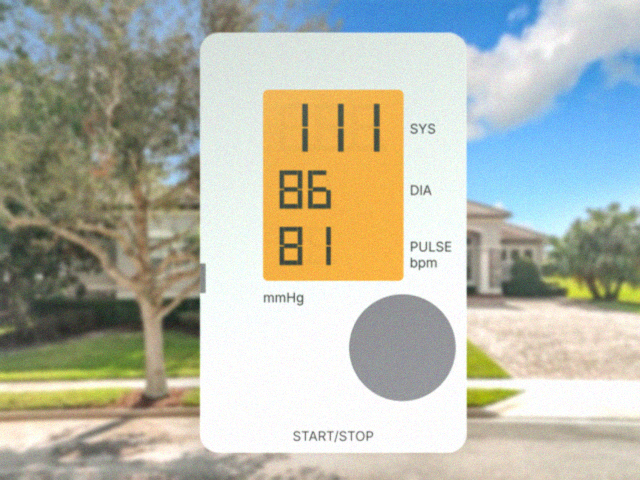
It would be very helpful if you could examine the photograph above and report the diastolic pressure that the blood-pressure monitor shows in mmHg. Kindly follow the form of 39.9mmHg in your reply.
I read 86mmHg
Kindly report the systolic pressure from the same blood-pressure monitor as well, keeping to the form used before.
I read 111mmHg
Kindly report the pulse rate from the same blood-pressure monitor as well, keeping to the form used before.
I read 81bpm
